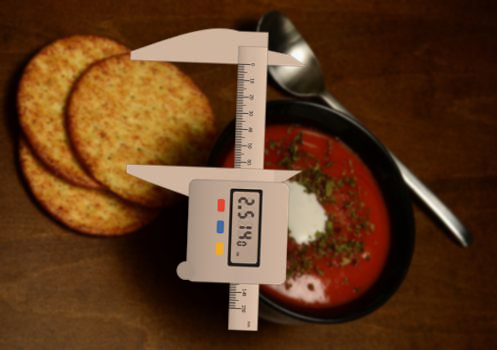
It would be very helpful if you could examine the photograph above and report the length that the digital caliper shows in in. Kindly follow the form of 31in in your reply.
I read 2.5140in
